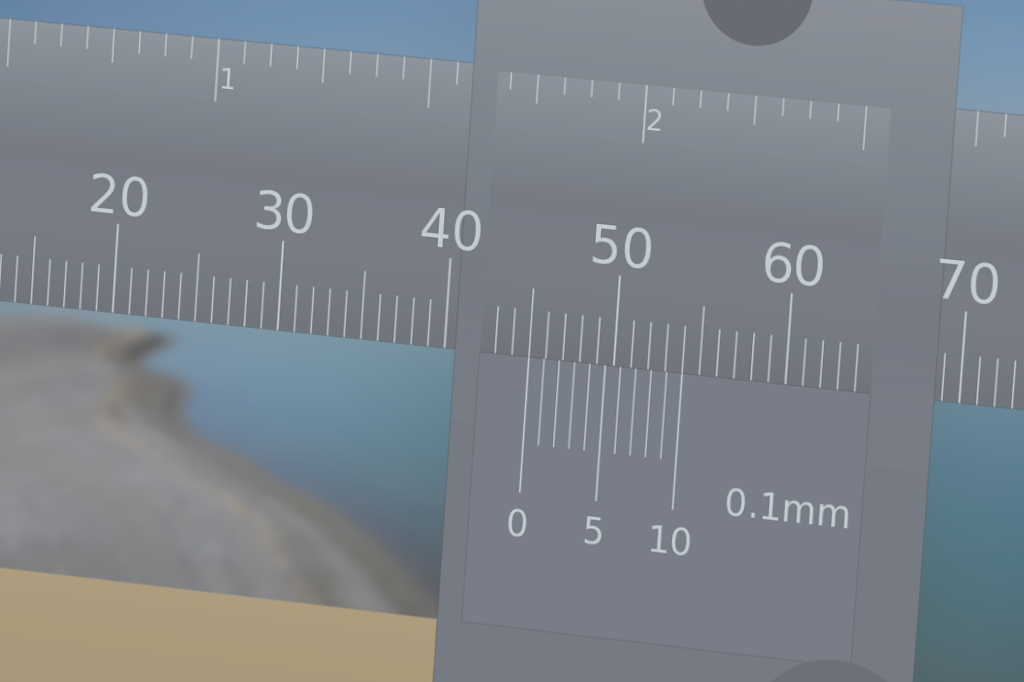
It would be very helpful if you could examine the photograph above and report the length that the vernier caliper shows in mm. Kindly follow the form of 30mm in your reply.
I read 45.0mm
